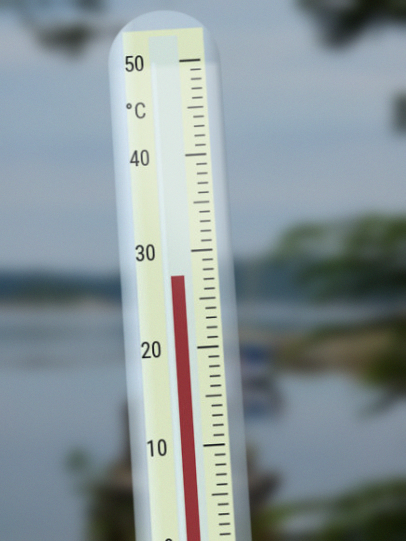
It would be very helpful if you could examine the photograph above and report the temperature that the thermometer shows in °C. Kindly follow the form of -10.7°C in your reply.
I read 27.5°C
